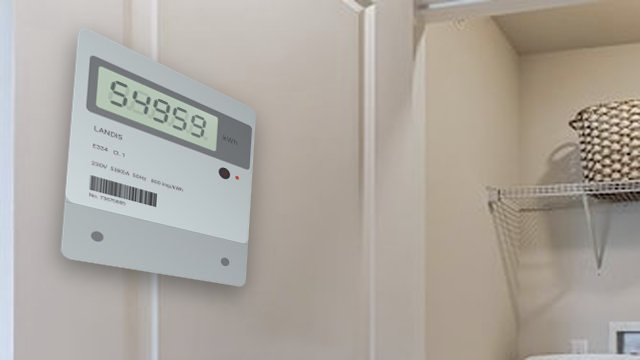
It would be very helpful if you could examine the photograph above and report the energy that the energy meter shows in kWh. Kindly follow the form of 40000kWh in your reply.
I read 54959kWh
